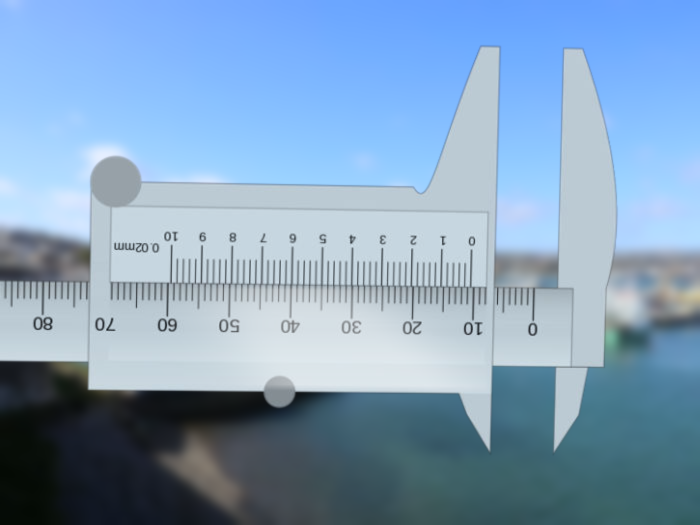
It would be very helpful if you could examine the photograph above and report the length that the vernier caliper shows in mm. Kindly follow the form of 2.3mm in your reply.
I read 10.5mm
